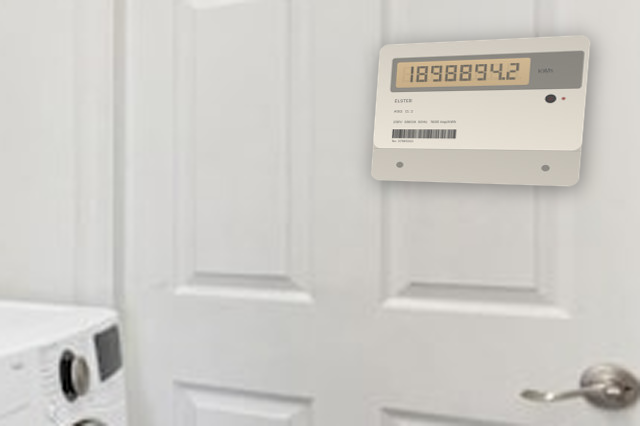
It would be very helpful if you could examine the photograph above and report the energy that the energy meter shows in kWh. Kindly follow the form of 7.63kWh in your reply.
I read 1898894.2kWh
